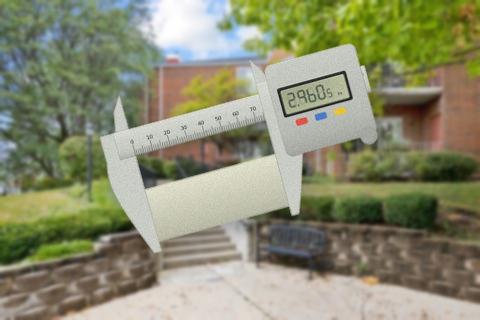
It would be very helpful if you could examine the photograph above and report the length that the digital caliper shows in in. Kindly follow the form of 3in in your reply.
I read 2.9605in
